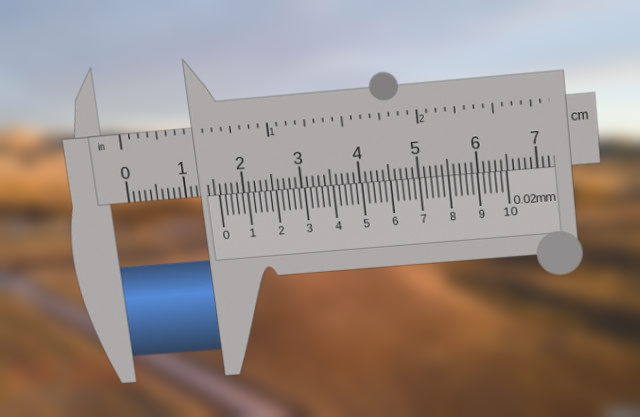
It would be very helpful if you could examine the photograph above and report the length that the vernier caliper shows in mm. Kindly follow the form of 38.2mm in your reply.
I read 15.8mm
